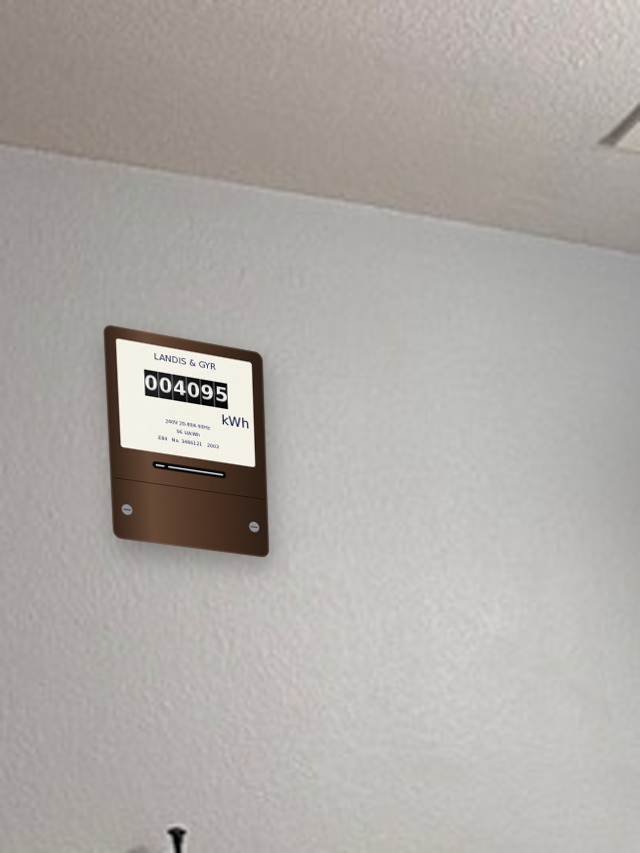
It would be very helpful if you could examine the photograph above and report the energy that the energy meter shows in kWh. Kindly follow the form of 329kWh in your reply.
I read 4095kWh
